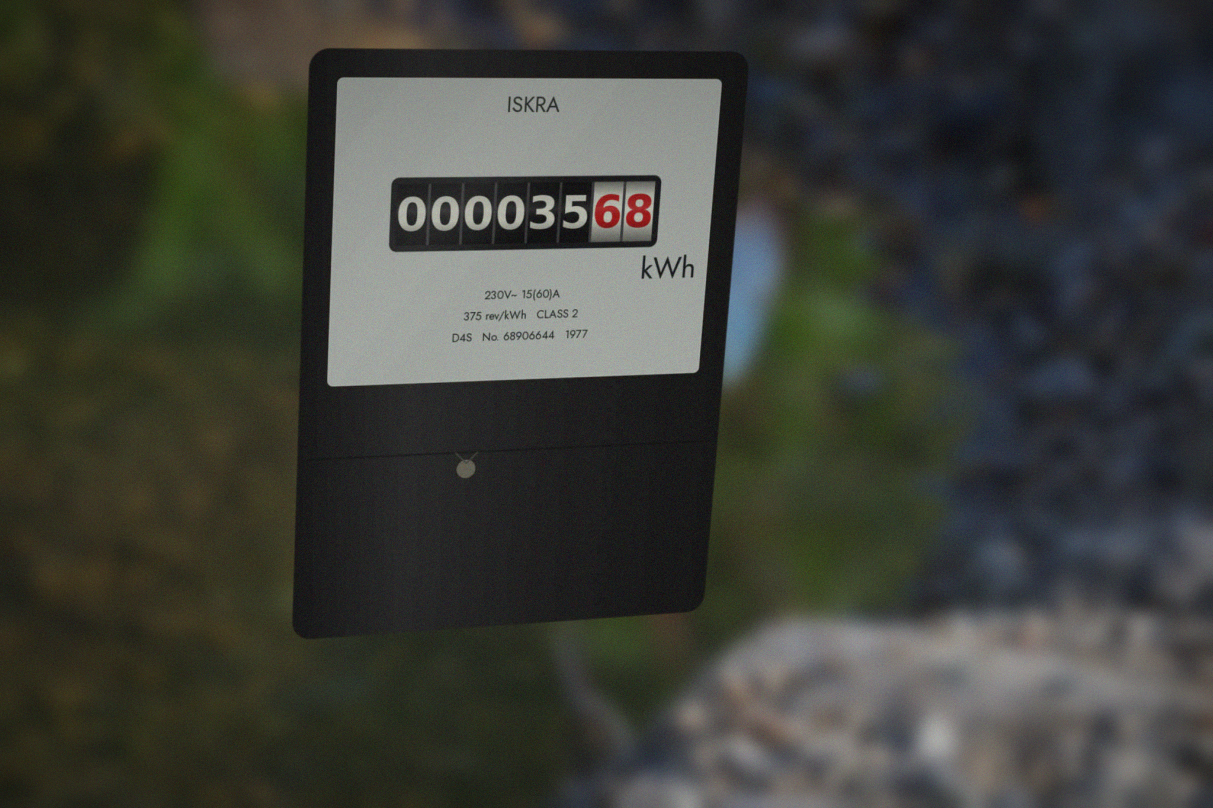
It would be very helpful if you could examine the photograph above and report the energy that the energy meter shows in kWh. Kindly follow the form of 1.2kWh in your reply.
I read 35.68kWh
